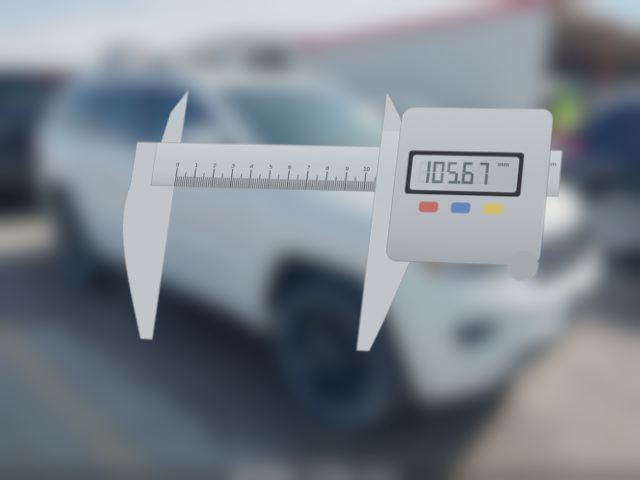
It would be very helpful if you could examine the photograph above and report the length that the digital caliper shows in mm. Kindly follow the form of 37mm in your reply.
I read 105.67mm
